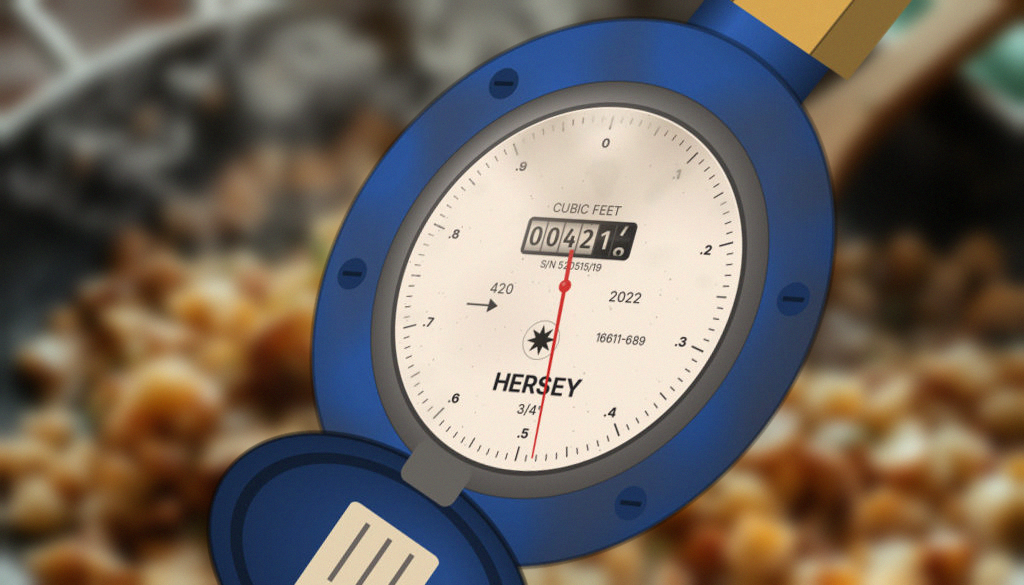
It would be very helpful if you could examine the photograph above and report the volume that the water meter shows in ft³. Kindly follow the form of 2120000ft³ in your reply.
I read 4217.48ft³
